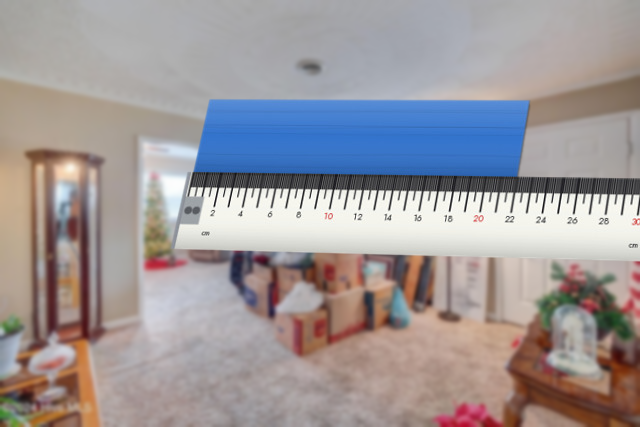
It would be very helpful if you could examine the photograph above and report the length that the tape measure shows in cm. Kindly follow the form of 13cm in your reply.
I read 22cm
